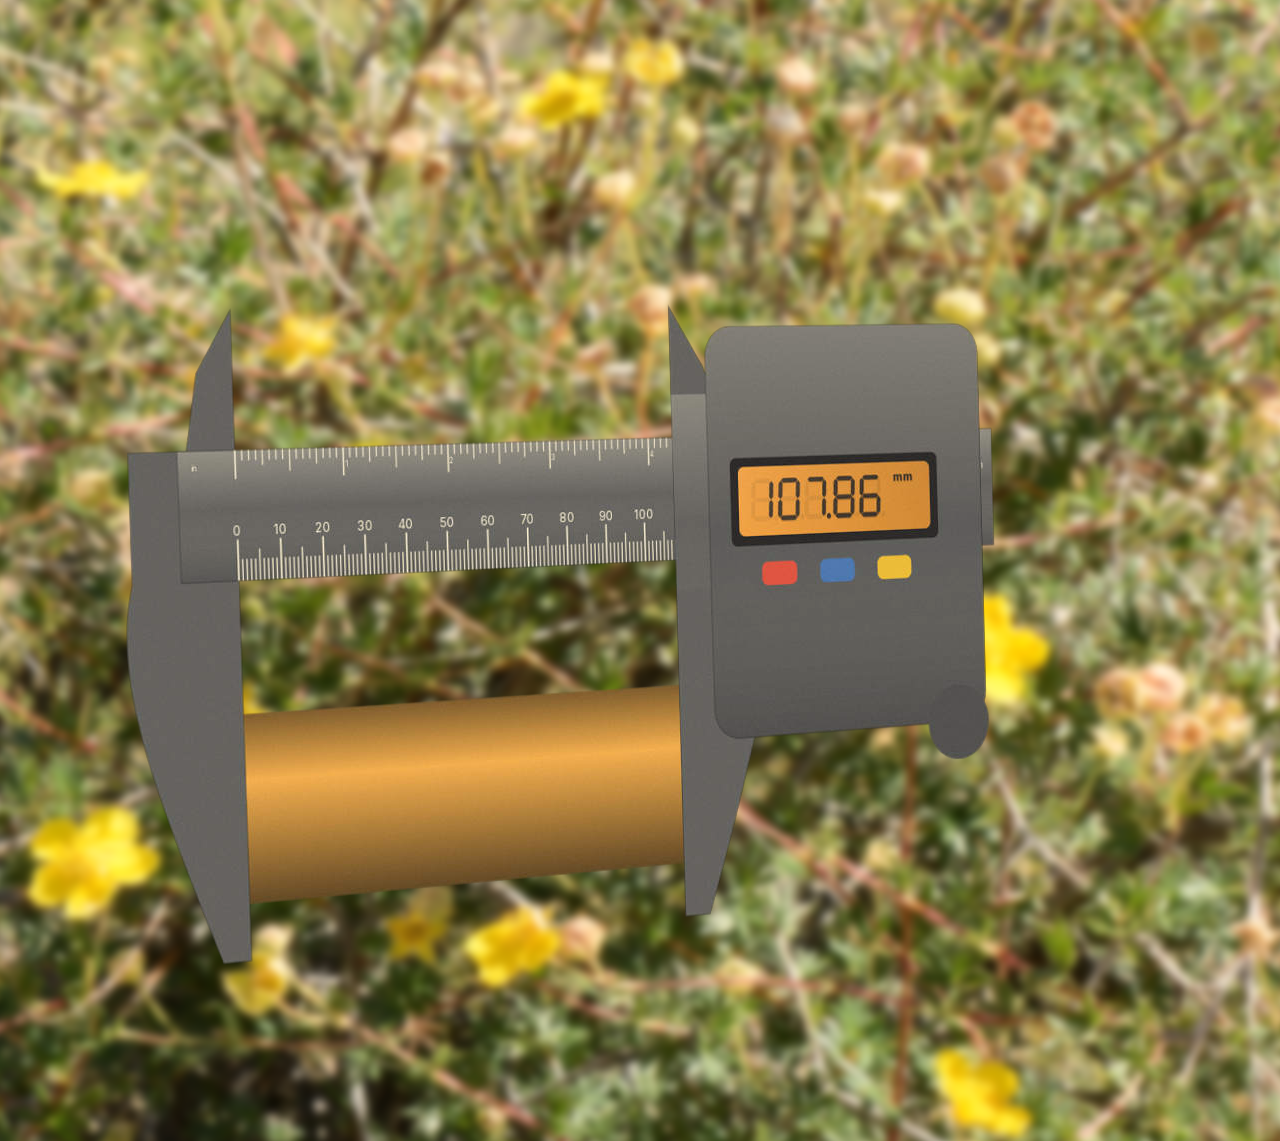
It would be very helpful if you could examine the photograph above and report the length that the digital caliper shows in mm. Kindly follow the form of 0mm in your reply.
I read 107.86mm
